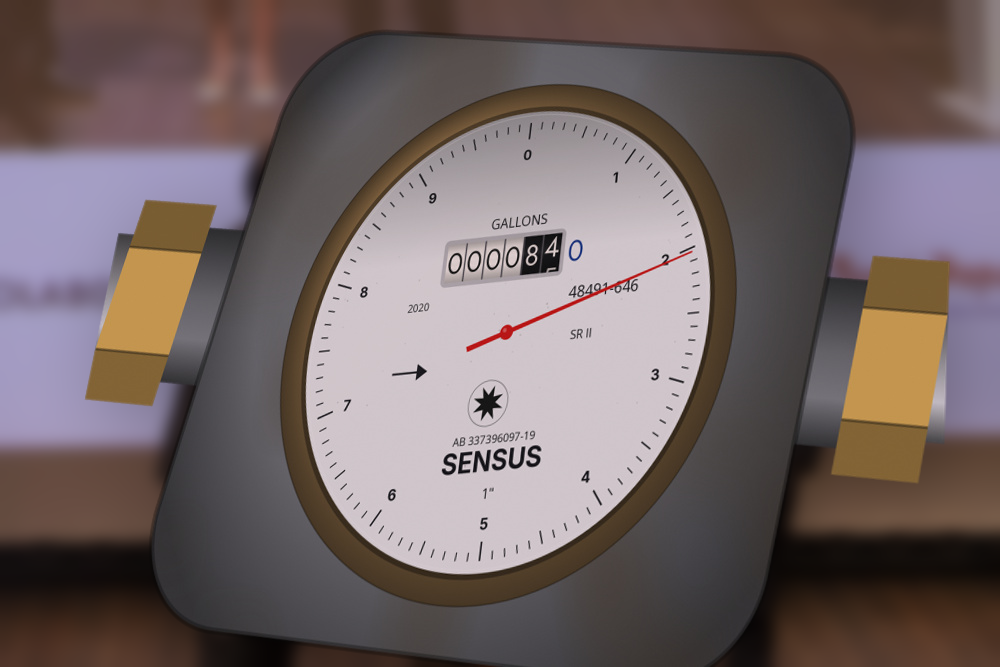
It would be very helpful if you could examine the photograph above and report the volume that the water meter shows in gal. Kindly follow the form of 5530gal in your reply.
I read 842.0gal
